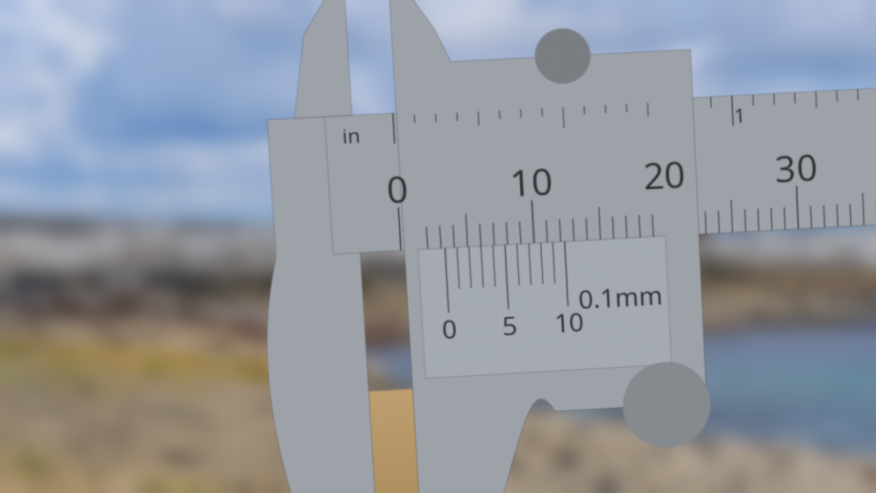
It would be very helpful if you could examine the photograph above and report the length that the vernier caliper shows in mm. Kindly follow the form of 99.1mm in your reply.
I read 3.3mm
